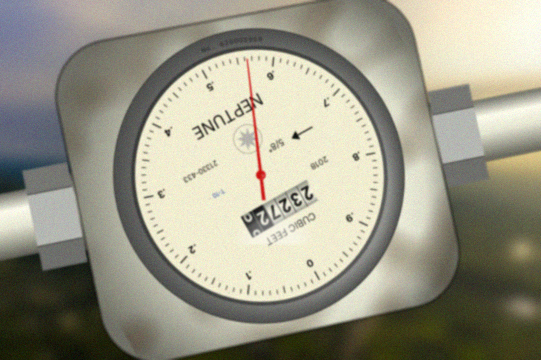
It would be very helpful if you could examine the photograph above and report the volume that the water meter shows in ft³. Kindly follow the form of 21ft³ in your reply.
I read 232728.56ft³
